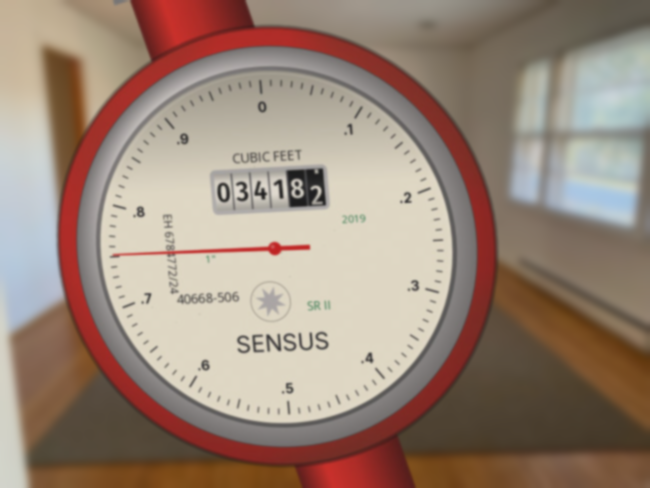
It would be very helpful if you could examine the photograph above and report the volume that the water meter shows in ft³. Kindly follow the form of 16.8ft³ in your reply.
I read 34181.75ft³
